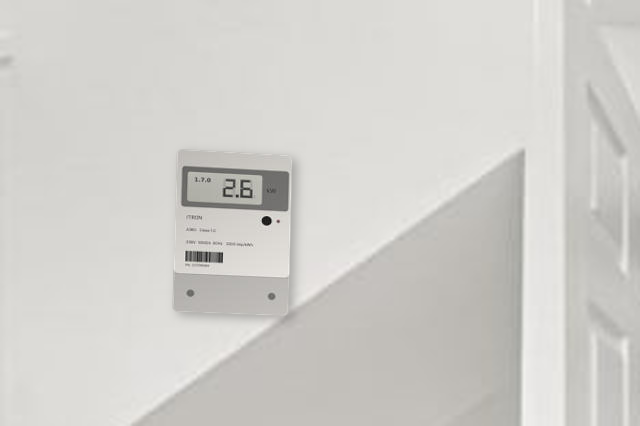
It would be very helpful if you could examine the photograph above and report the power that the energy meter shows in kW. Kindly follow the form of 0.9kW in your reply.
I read 2.6kW
